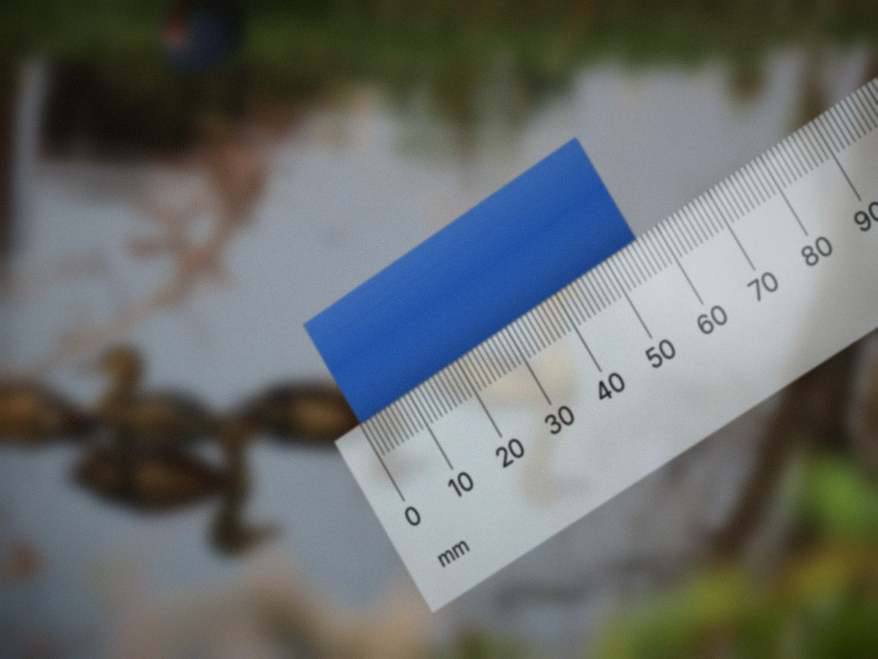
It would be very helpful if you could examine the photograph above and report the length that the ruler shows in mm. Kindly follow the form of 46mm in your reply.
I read 56mm
